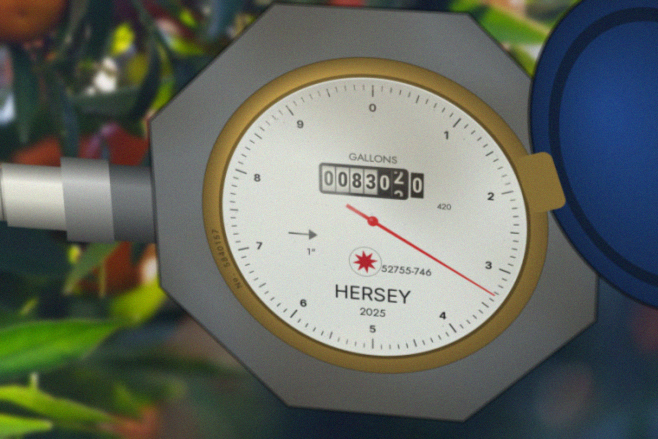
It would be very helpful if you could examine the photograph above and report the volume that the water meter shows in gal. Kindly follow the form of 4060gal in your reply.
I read 83023.3gal
